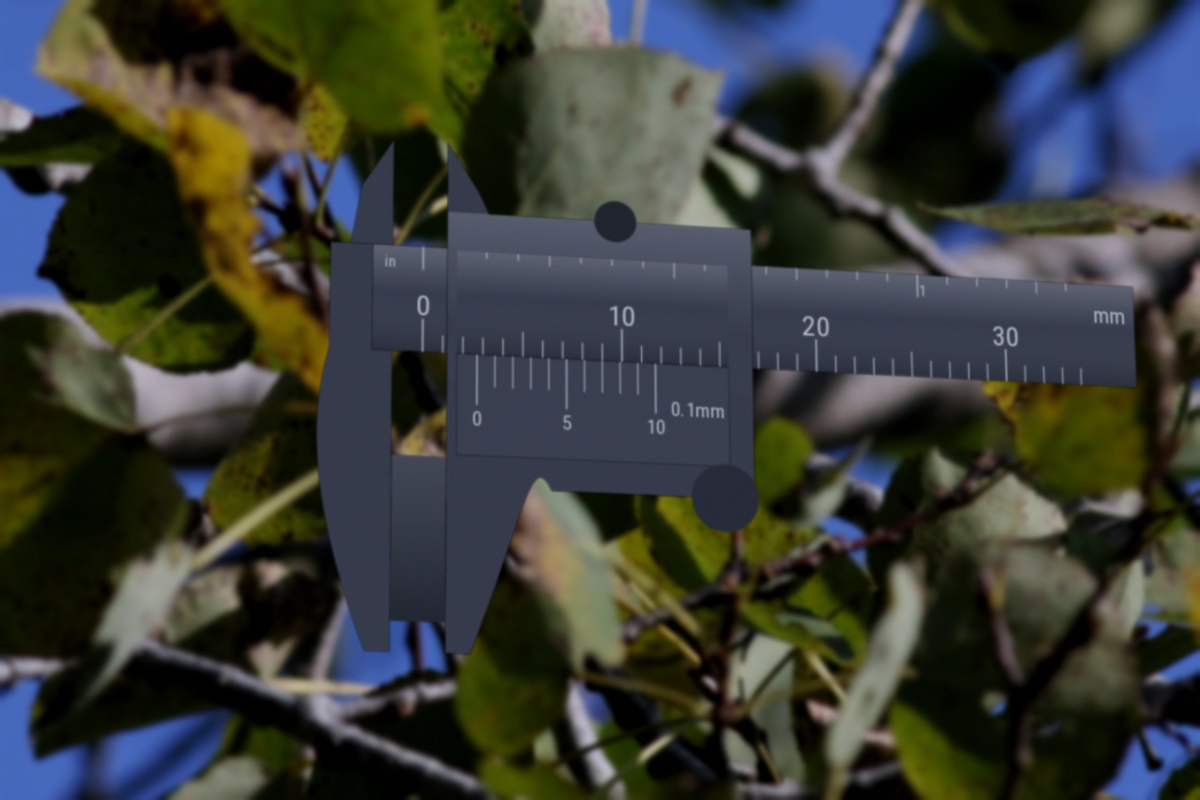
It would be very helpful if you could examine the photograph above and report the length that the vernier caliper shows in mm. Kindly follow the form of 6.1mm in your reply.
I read 2.7mm
